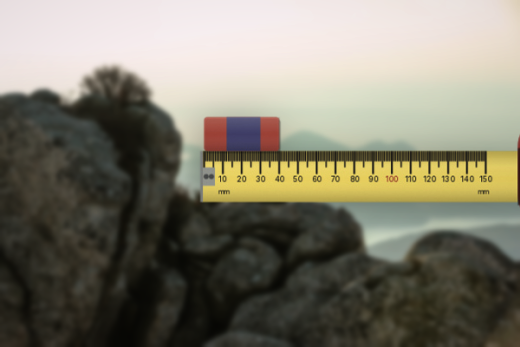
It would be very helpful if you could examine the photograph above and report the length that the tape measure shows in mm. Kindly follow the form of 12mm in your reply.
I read 40mm
